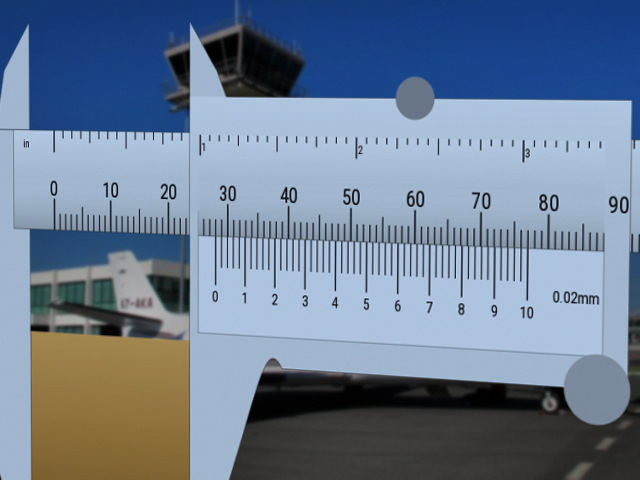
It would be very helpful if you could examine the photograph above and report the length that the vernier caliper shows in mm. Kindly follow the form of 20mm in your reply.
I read 28.0mm
